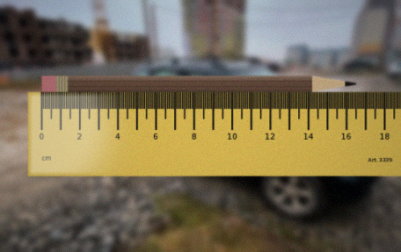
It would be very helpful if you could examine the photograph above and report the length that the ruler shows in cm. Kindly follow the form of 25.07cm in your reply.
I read 16.5cm
